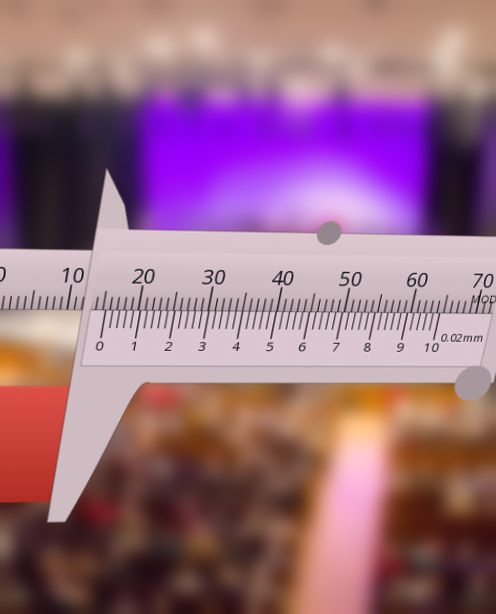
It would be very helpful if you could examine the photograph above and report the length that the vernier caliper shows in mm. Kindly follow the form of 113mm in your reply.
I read 15.4mm
